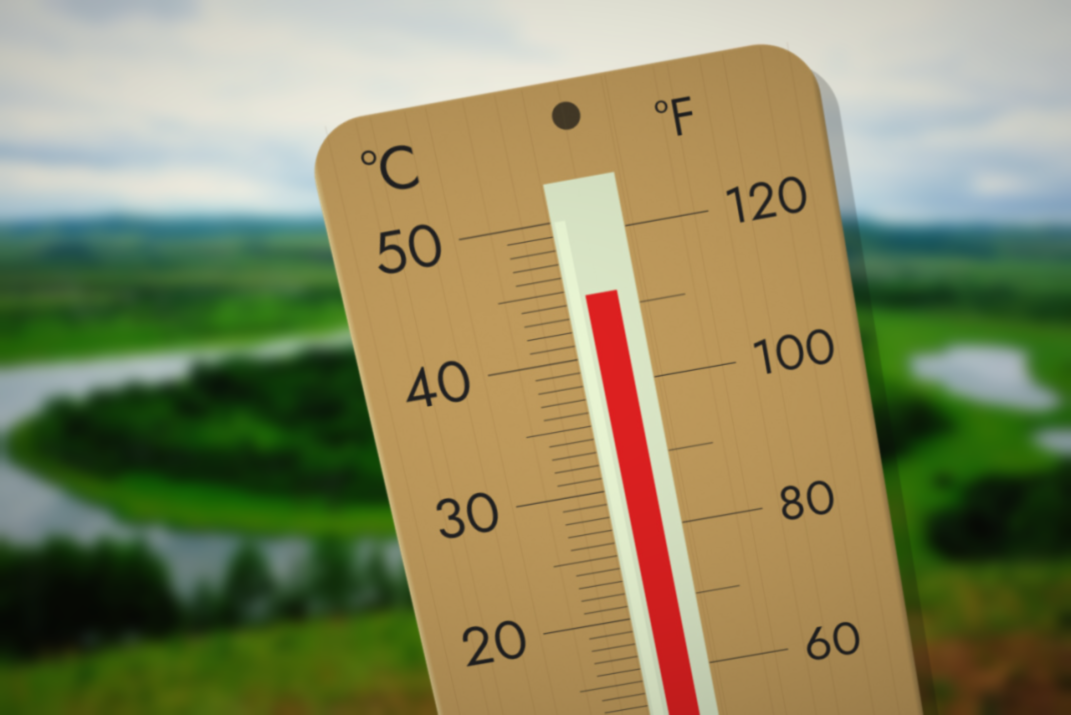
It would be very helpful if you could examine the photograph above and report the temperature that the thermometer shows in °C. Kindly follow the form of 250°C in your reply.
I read 44.5°C
